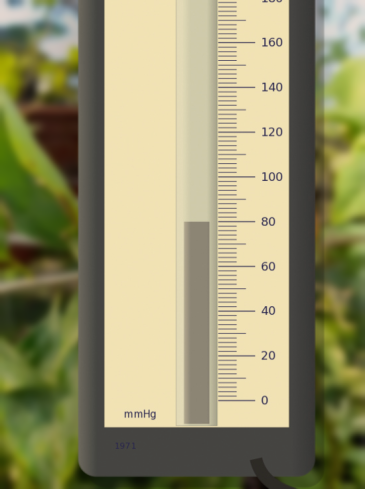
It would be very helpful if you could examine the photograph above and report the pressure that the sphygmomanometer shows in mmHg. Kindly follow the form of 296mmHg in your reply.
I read 80mmHg
